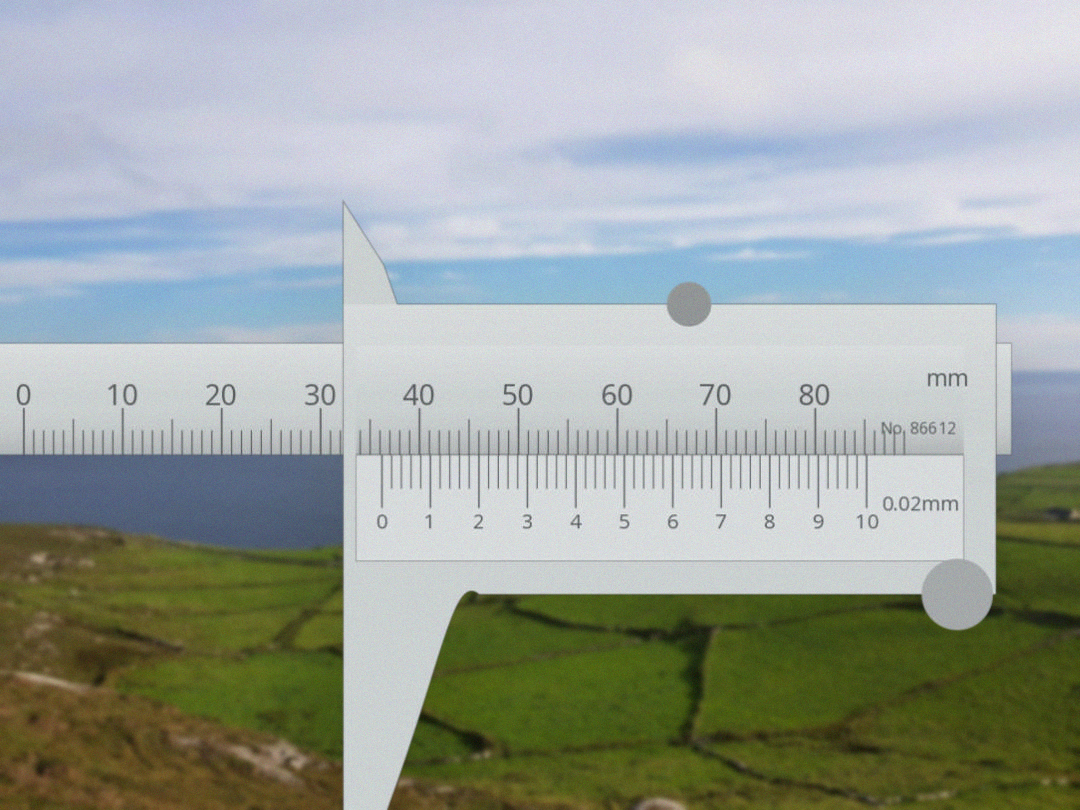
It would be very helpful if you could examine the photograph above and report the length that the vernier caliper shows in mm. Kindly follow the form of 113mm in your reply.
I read 36.2mm
